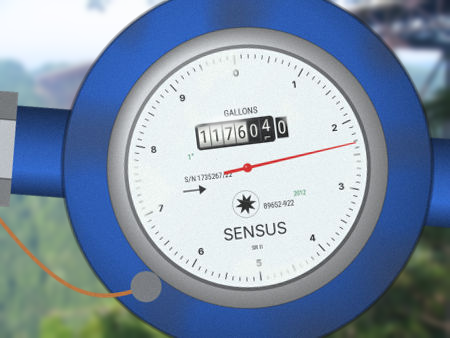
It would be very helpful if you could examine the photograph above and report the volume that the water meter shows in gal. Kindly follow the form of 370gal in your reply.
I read 1176042.3gal
